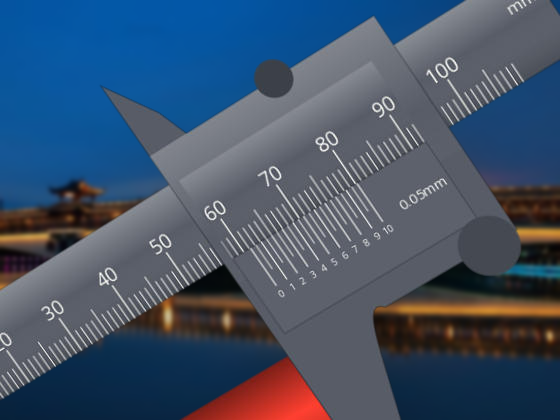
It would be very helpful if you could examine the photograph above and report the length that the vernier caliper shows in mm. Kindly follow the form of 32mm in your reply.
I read 61.2mm
